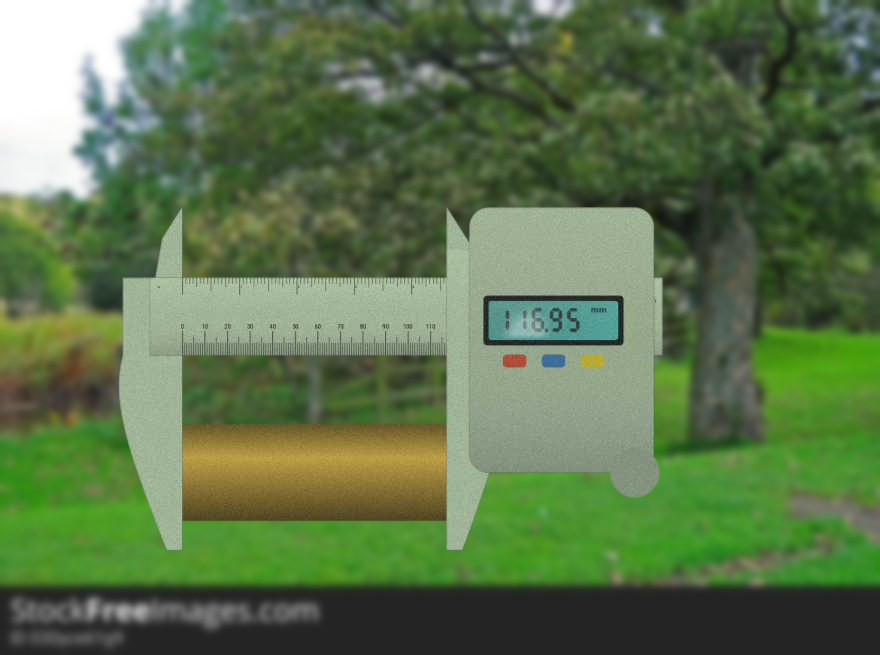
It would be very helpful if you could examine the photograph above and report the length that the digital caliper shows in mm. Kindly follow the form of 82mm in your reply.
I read 116.95mm
